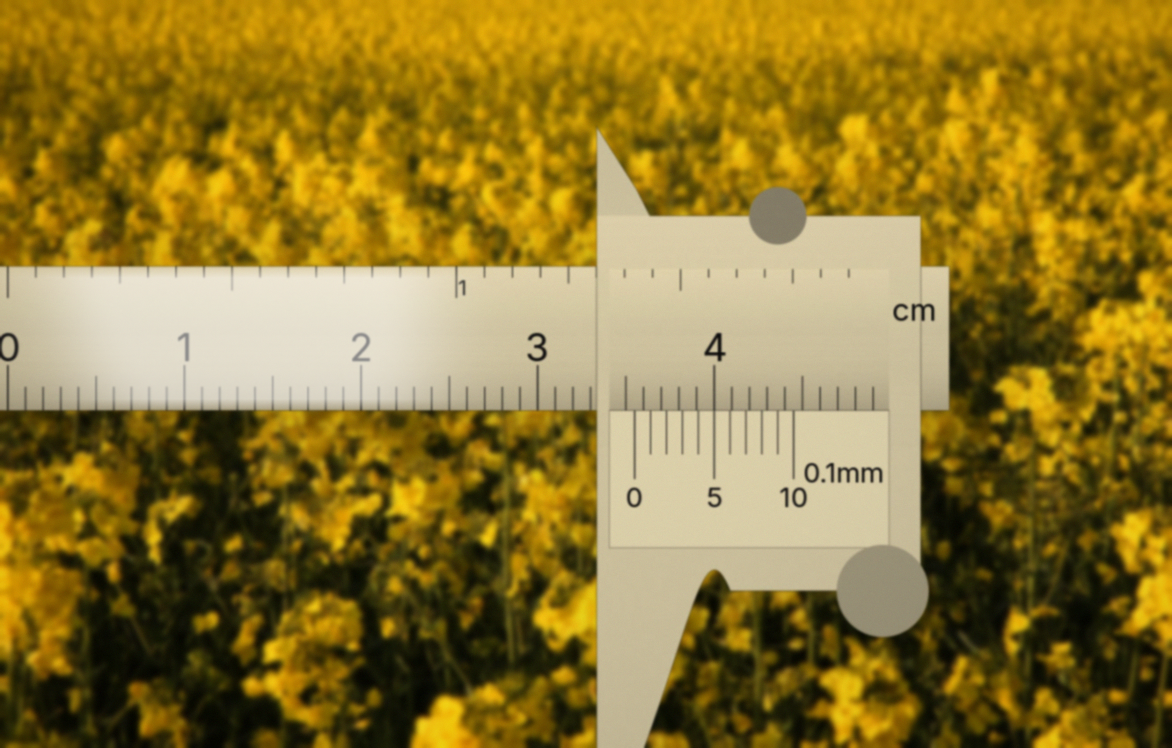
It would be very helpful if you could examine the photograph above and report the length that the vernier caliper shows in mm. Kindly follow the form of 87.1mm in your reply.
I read 35.5mm
